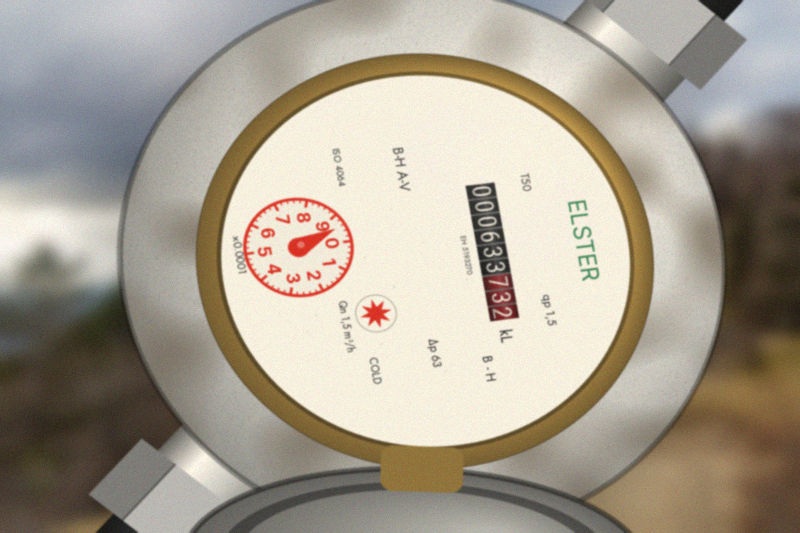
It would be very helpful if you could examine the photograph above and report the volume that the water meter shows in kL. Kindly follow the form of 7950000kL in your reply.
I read 633.7319kL
